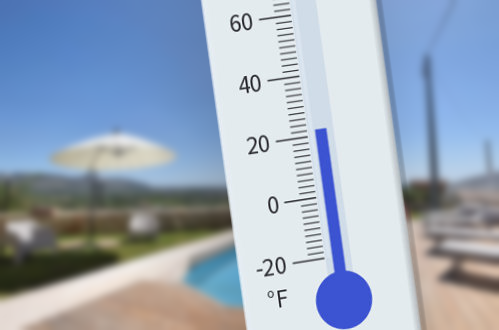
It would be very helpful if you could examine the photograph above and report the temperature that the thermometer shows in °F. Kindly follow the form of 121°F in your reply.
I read 22°F
